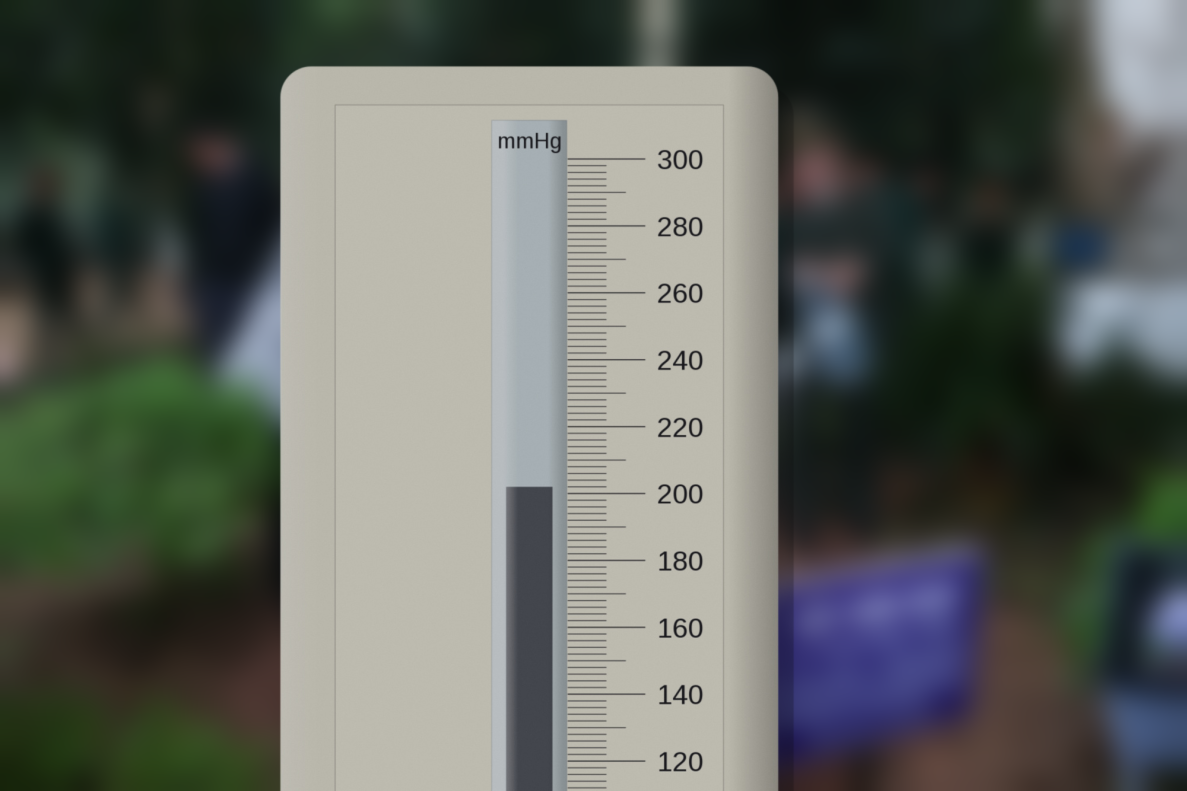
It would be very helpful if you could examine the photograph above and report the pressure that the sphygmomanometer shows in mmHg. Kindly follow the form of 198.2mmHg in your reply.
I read 202mmHg
